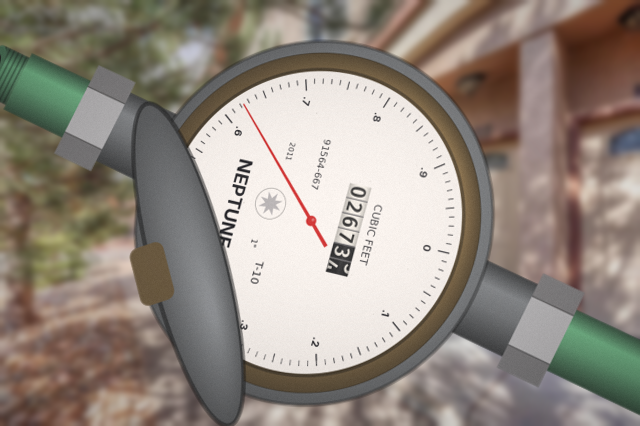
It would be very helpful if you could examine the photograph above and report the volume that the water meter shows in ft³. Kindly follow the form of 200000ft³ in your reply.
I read 26733.62ft³
